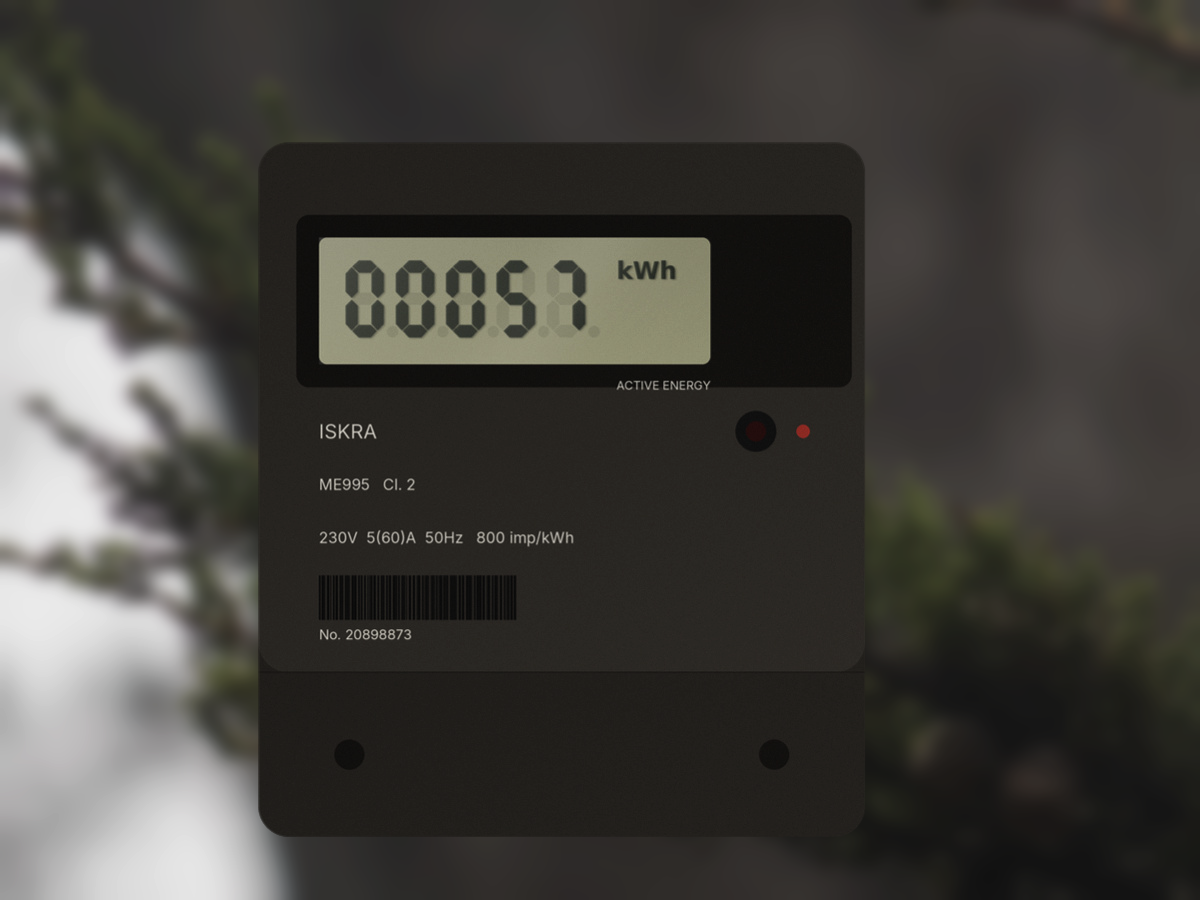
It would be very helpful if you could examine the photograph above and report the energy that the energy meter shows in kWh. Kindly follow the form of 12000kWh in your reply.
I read 57kWh
